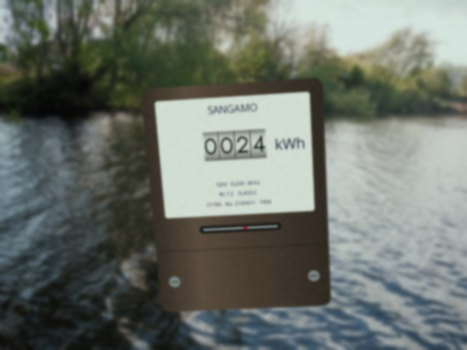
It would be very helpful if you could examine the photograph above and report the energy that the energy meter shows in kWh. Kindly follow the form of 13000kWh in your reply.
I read 24kWh
